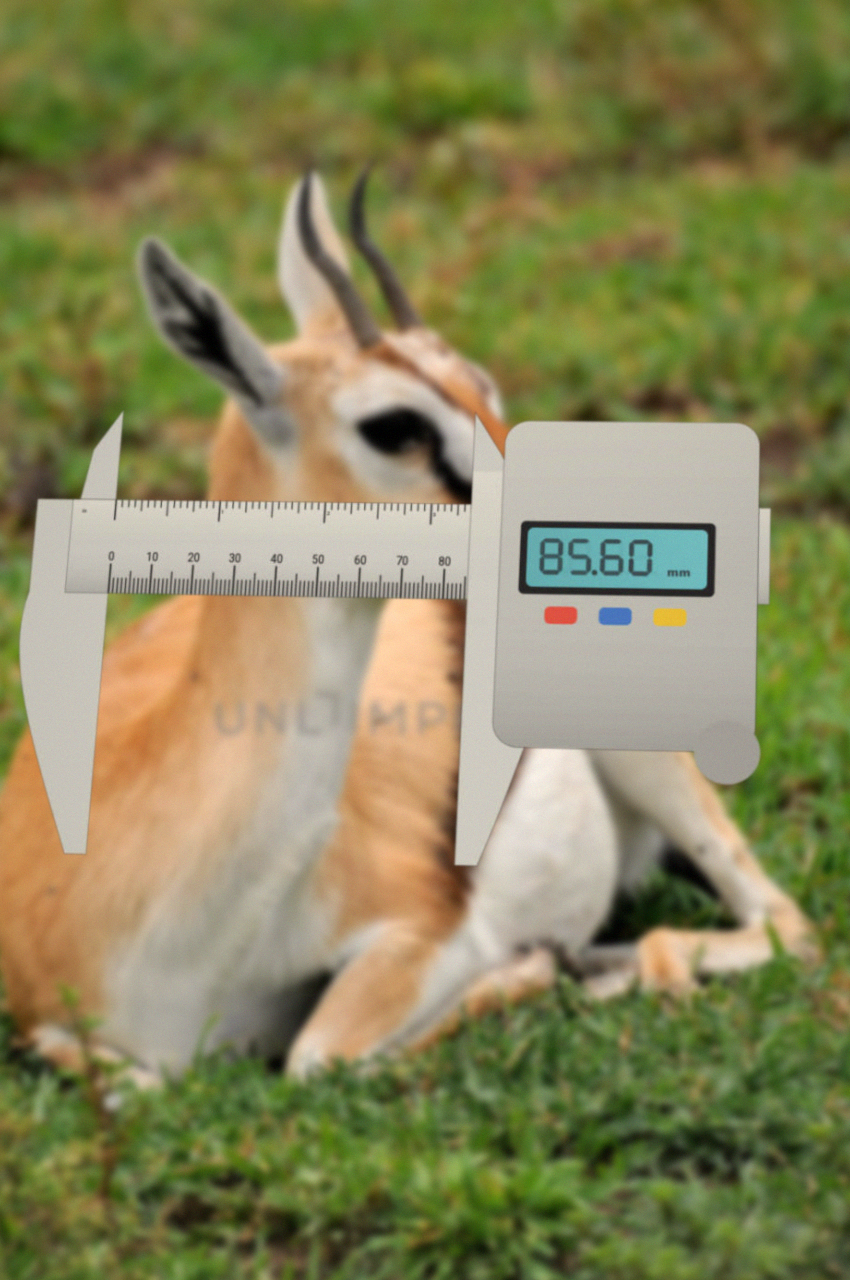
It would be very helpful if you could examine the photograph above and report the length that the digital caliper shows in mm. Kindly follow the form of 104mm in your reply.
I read 85.60mm
